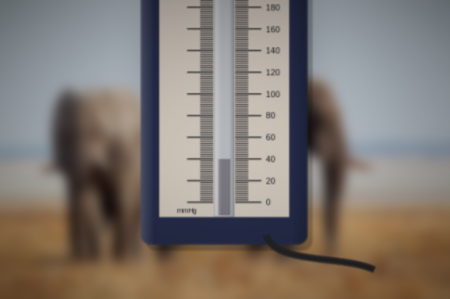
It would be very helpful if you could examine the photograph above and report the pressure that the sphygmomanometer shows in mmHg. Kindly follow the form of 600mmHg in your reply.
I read 40mmHg
